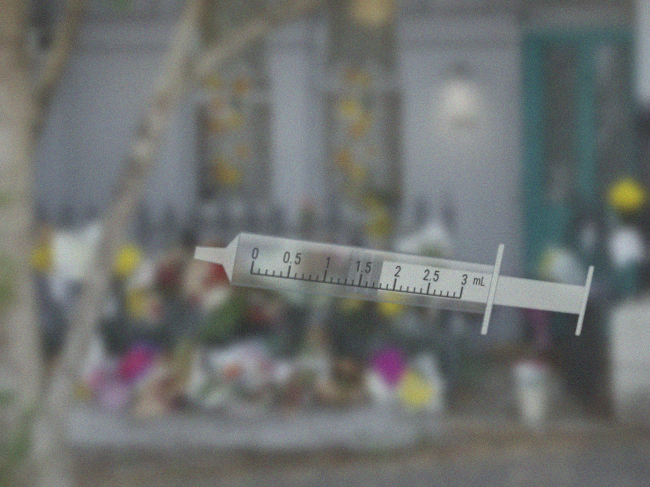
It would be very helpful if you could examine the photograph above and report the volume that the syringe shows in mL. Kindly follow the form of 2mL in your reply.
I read 1.3mL
